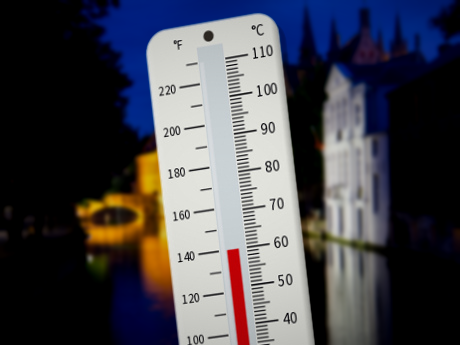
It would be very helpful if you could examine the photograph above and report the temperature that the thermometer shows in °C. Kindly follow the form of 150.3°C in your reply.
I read 60°C
